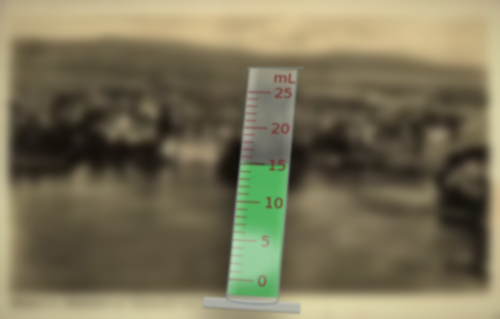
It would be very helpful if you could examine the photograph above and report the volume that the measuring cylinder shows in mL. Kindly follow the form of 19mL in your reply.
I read 15mL
